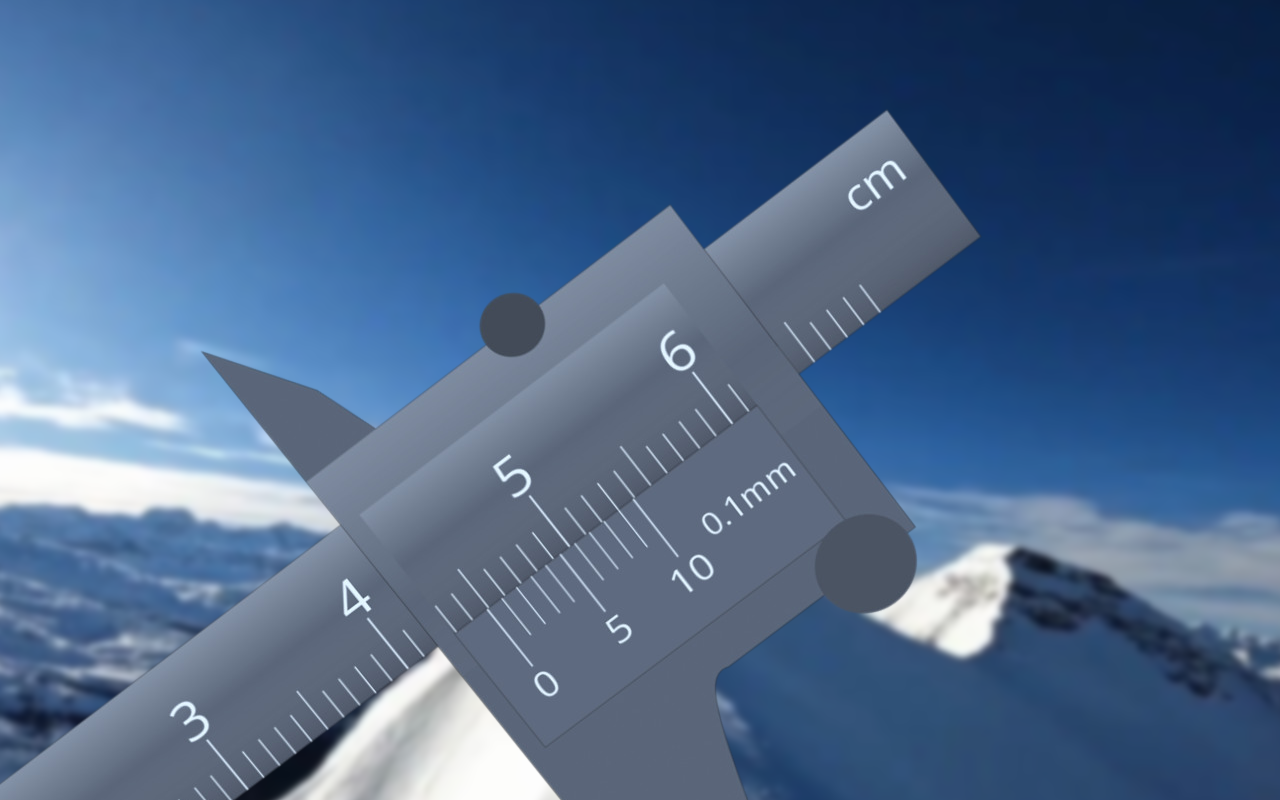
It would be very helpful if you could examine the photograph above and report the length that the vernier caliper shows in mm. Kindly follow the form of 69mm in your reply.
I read 44.9mm
